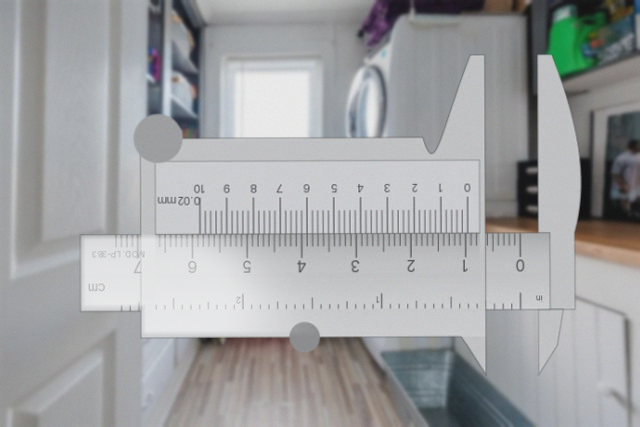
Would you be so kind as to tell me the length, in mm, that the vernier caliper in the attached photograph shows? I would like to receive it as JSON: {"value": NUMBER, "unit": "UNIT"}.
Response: {"value": 9.6, "unit": "mm"}
